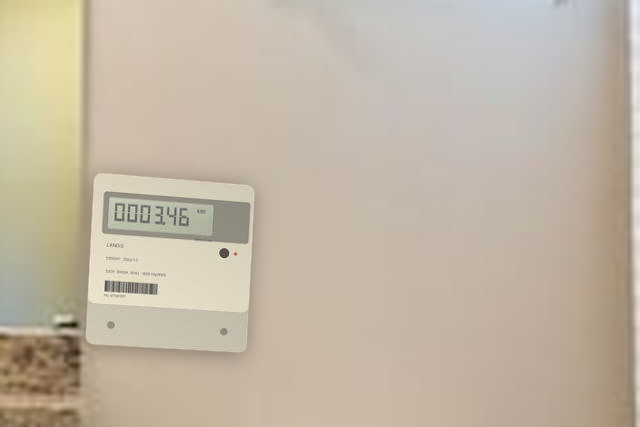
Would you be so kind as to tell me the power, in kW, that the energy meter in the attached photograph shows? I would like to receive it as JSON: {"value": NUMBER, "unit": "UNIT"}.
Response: {"value": 3.46, "unit": "kW"}
